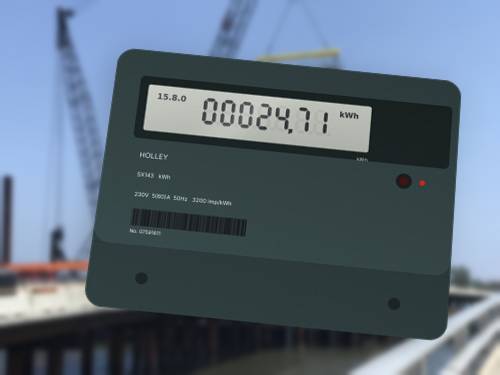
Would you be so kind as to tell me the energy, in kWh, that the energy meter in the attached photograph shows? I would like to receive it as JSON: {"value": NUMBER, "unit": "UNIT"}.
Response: {"value": 24.71, "unit": "kWh"}
